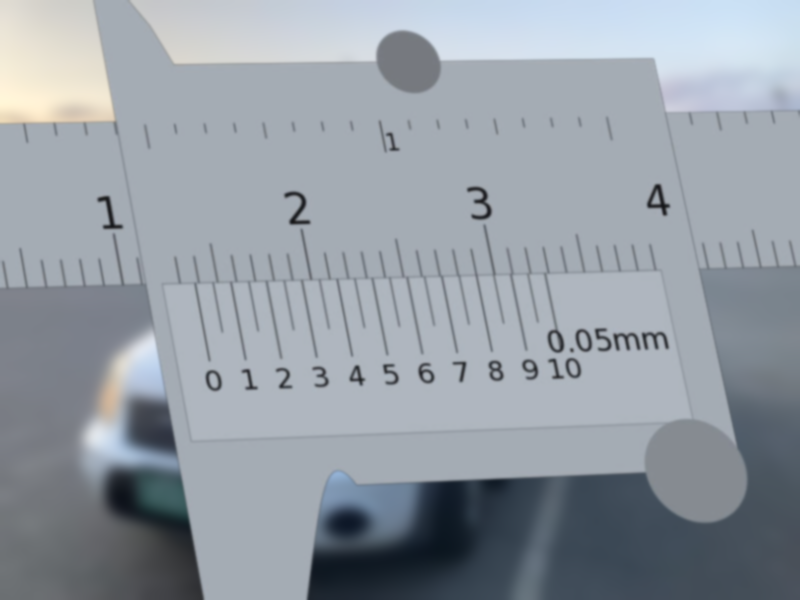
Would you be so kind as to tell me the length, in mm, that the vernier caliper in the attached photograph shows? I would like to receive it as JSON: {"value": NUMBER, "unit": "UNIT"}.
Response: {"value": 13.8, "unit": "mm"}
